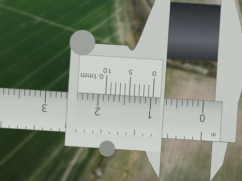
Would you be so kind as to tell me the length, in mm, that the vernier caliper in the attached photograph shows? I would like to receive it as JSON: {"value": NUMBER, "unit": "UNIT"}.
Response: {"value": 9.6, "unit": "mm"}
